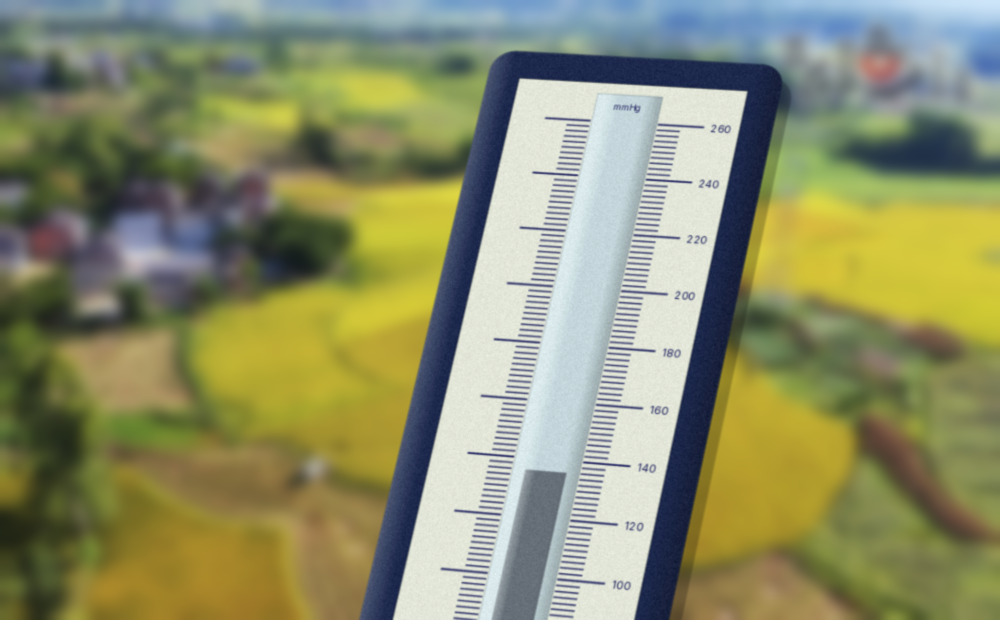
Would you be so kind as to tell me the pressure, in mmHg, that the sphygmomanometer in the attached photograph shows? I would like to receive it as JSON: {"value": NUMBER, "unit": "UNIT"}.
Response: {"value": 136, "unit": "mmHg"}
